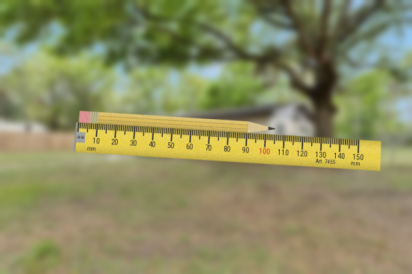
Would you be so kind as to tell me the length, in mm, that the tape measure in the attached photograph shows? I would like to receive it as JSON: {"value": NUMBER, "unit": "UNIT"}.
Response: {"value": 105, "unit": "mm"}
